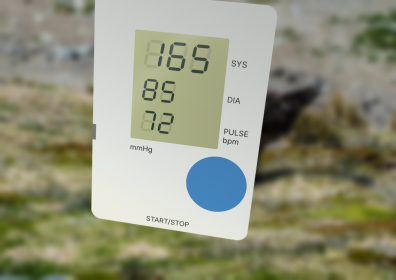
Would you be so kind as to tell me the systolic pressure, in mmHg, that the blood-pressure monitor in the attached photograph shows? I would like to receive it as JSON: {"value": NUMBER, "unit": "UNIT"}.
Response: {"value": 165, "unit": "mmHg"}
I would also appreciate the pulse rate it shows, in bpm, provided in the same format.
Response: {"value": 72, "unit": "bpm"}
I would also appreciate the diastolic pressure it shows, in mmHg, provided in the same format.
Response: {"value": 85, "unit": "mmHg"}
